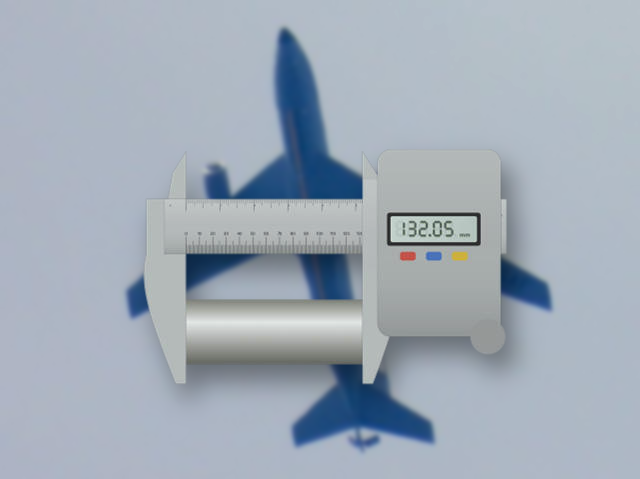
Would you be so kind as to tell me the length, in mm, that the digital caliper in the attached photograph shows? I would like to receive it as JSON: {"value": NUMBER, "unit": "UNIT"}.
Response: {"value": 132.05, "unit": "mm"}
